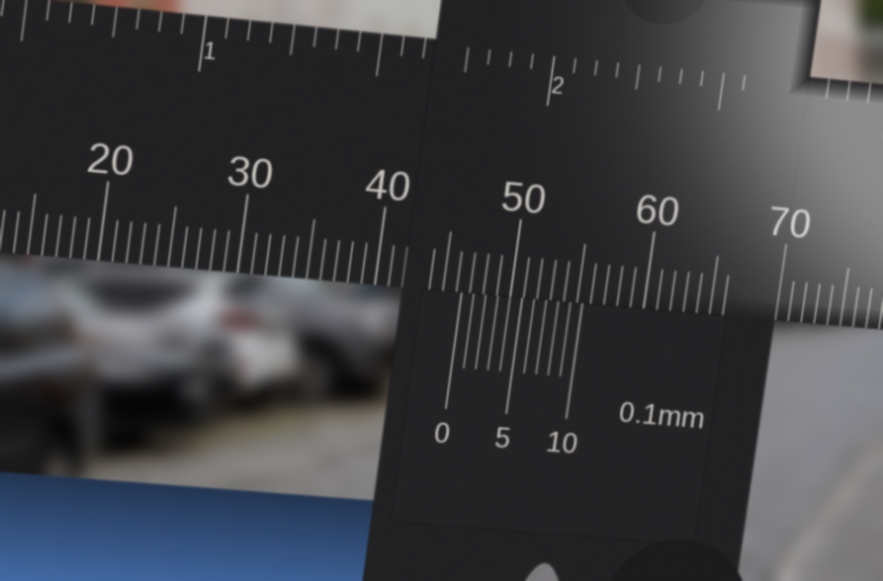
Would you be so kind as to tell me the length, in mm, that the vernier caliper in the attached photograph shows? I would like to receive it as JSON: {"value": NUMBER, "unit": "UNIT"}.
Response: {"value": 46.4, "unit": "mm"}
